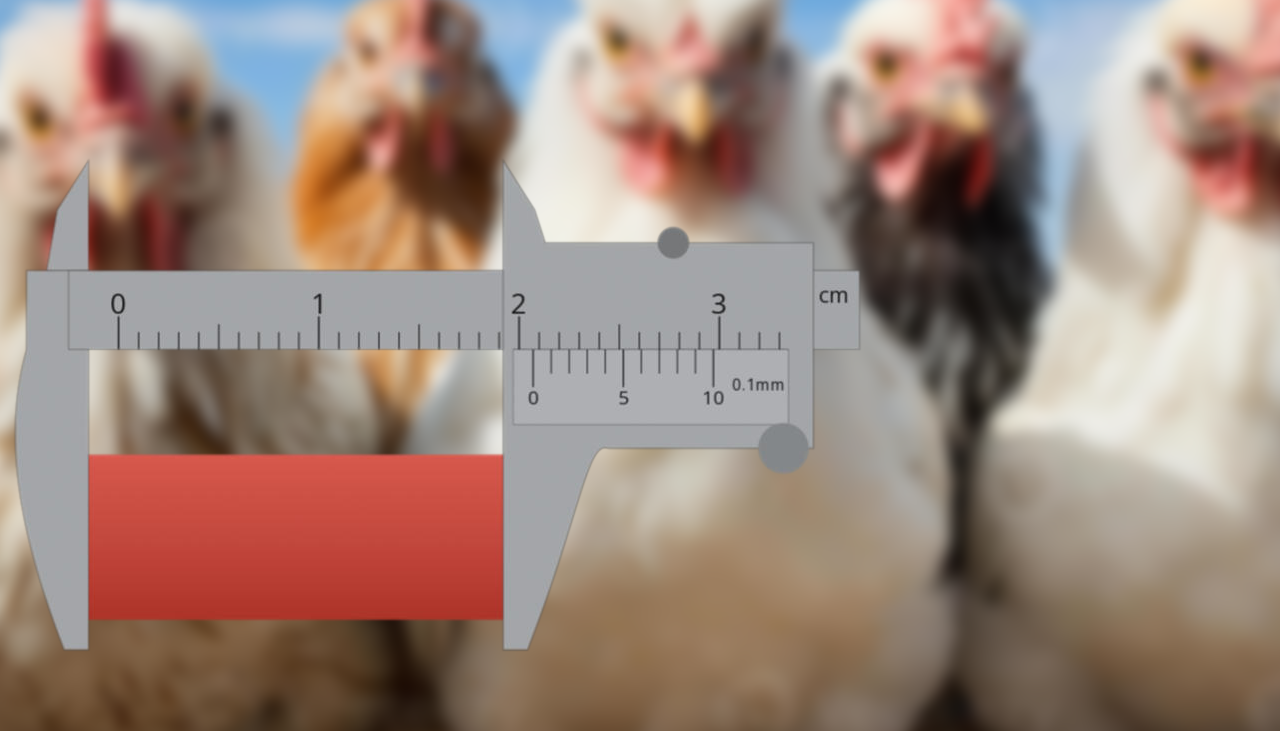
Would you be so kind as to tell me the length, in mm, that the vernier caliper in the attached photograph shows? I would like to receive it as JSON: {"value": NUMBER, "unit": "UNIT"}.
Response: {"value": 20.7, "unit": "mm"}
